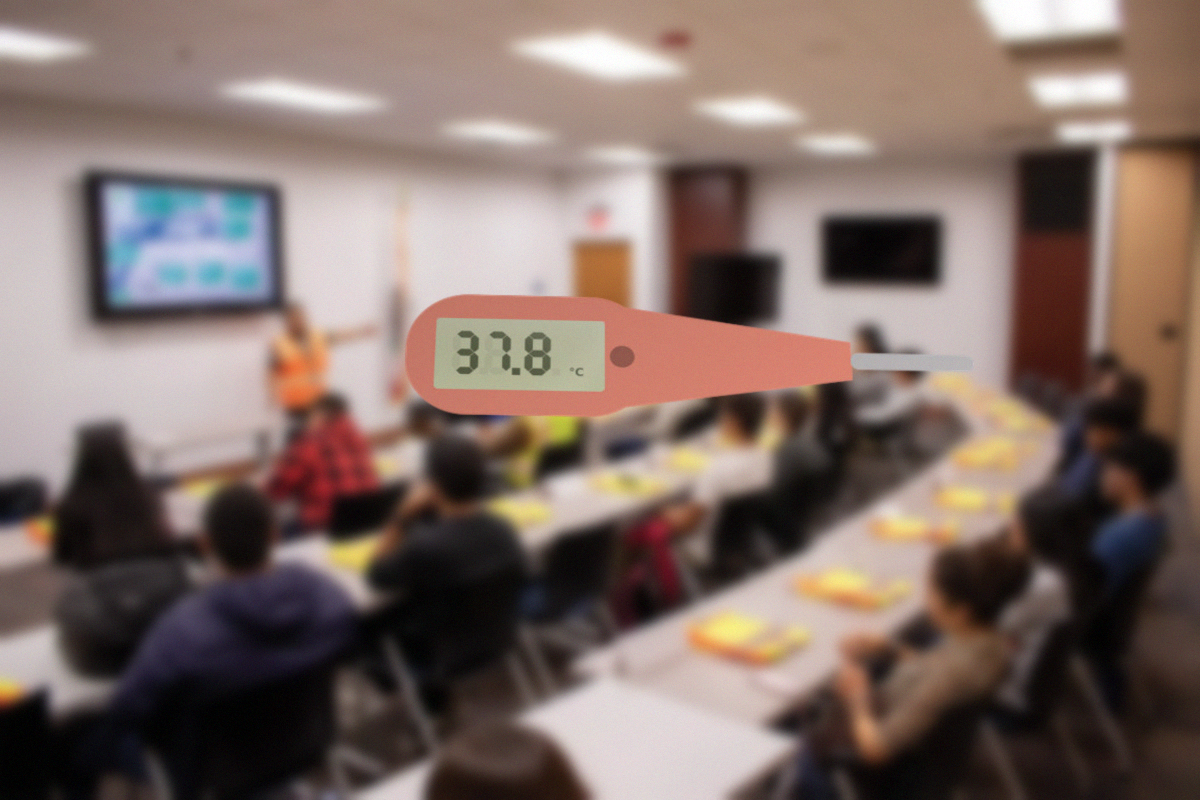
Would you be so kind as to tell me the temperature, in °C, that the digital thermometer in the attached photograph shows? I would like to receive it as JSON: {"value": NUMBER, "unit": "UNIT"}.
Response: {"value": 37.8, "unit": "°C"}
